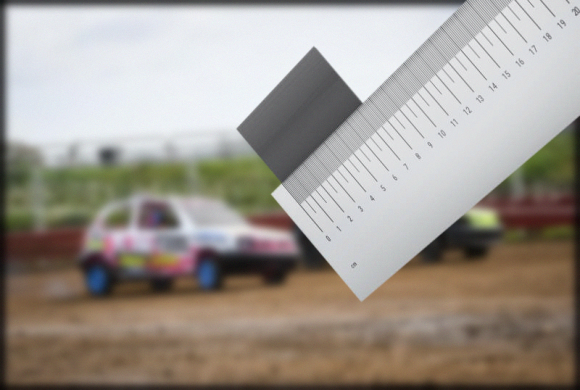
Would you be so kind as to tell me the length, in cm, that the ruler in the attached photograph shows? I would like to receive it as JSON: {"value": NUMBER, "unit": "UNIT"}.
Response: {"value": 7.5, "unit": "cm"}
